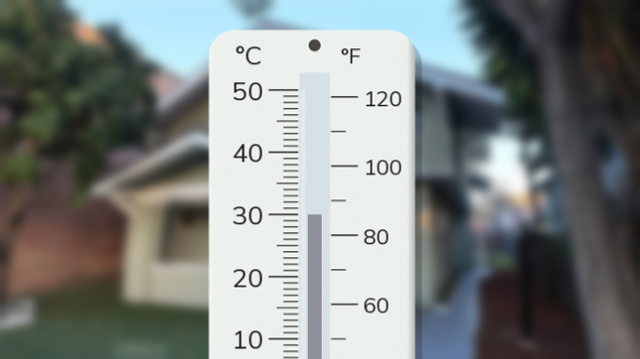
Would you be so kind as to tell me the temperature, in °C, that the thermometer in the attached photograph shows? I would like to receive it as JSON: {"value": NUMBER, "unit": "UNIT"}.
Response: {"value": 30, "unit": "°C"}
